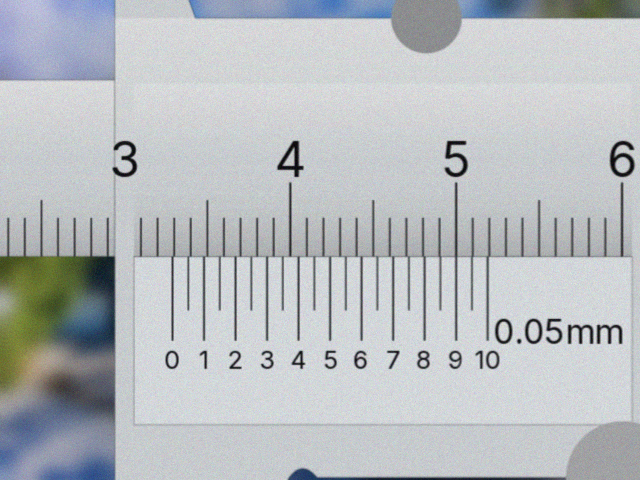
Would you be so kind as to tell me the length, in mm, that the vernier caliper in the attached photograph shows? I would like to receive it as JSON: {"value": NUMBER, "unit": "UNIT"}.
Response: {"value": 32.9, "unit": "mm"}
